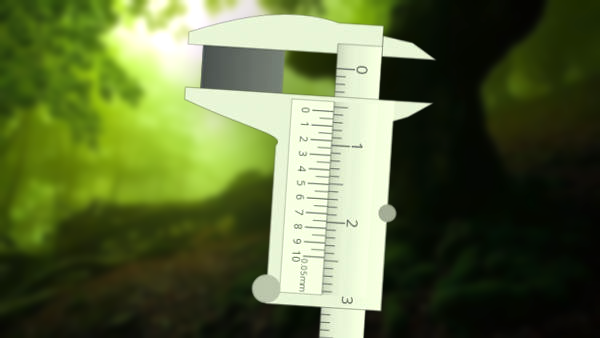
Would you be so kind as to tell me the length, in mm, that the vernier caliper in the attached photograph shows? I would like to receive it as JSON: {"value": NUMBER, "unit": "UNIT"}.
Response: {"value": 5.6, "unit": "mm"}
